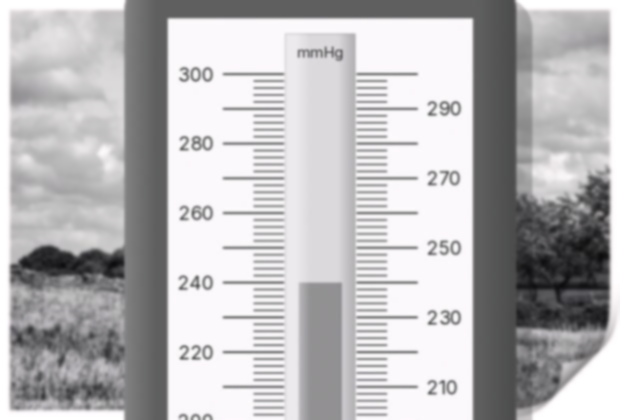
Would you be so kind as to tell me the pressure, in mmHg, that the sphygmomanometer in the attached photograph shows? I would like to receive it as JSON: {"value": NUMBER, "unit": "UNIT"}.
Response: {"value": 240, "unit": "mmHg"}
